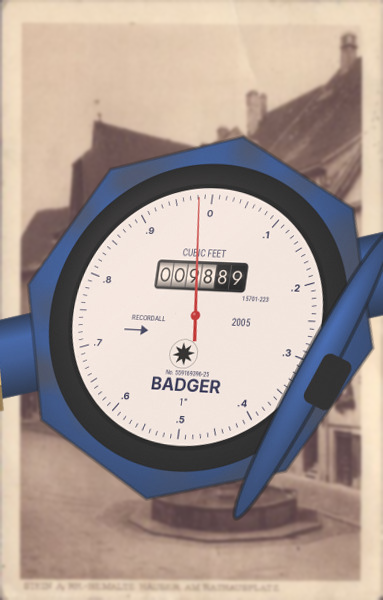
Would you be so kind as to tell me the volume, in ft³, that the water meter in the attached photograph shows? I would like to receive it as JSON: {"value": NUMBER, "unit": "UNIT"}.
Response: {"value": 9888.98, "unit": "ft³"}
